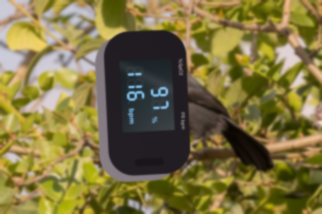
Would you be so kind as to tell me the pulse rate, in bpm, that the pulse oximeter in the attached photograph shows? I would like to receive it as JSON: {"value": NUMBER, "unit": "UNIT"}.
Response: {"value": 116, "unit": "bpm"}
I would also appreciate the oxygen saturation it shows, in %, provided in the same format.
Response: {"value": 97, "unit": "%"}
